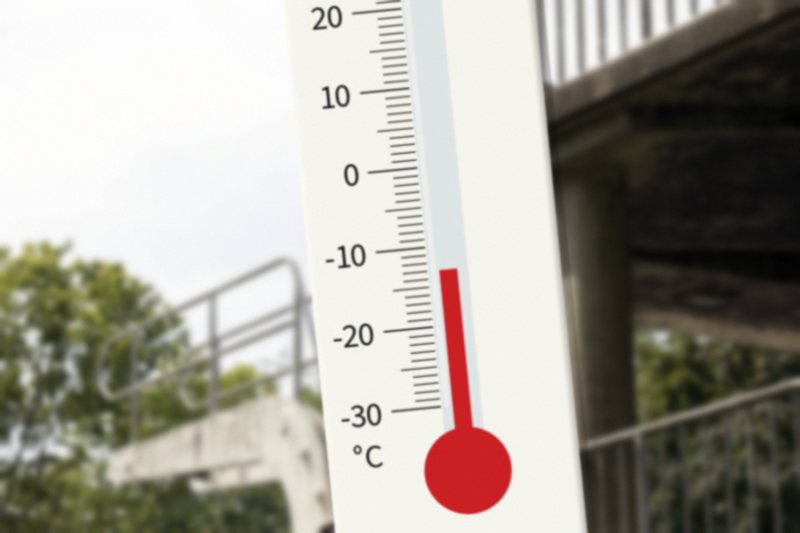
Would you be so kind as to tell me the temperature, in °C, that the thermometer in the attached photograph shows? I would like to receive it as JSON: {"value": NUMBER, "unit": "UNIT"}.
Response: {"value": -13, "unit": "°C"}
